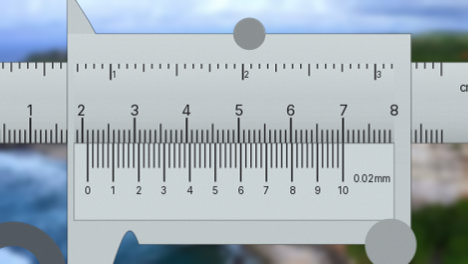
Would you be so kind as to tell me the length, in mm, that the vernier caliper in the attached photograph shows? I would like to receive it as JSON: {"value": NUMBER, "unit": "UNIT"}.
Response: {"value": 21.0, "unit": "mm"}
